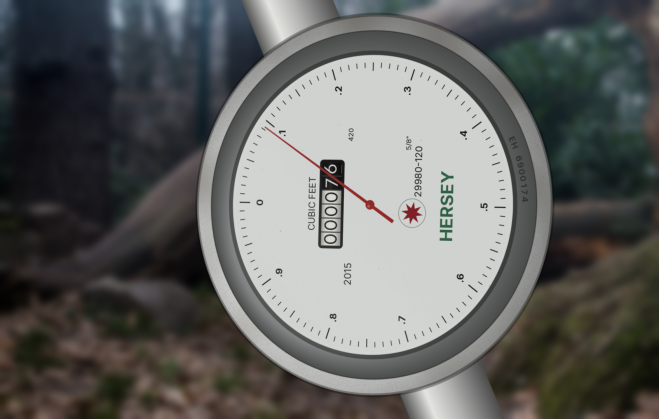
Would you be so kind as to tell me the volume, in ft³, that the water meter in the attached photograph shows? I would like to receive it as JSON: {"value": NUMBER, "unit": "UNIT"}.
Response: {"value": 76.09, "unit": "ft³"}
